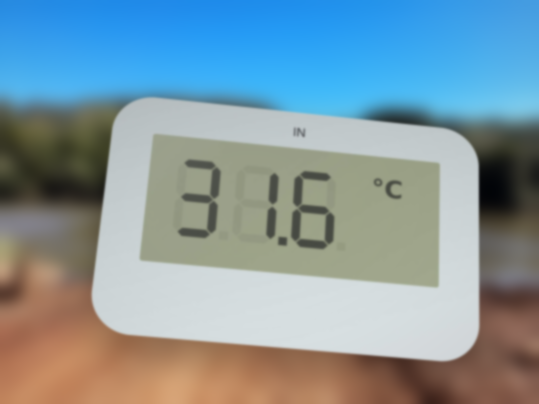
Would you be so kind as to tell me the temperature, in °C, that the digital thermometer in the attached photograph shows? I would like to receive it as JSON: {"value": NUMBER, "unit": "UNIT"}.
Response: {"value": 31.6, "unit": "°C"}
